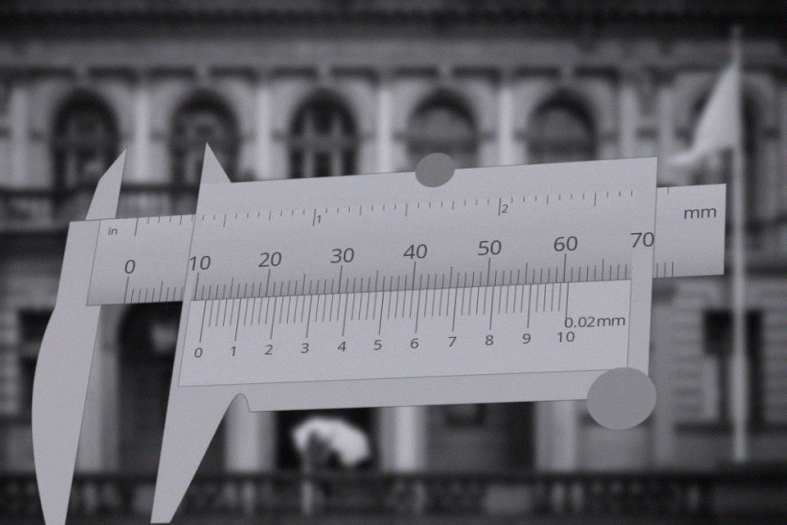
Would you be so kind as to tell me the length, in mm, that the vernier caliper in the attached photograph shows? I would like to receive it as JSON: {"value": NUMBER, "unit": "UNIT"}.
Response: {"value": 11.6, "unit": "mm"}
